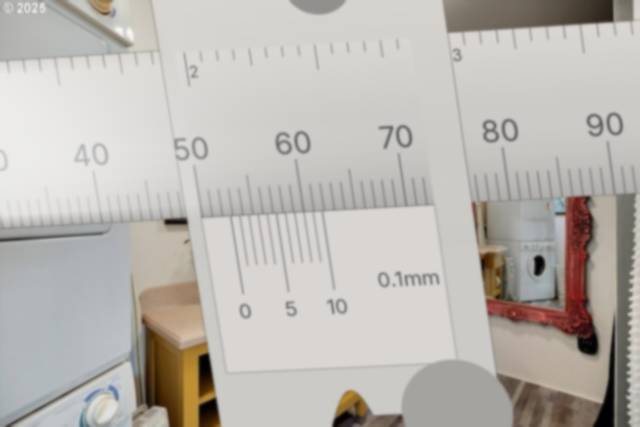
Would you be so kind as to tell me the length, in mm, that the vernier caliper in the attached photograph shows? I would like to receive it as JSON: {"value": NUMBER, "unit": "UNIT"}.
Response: {"value": 52.8, "unit": "mm"}
